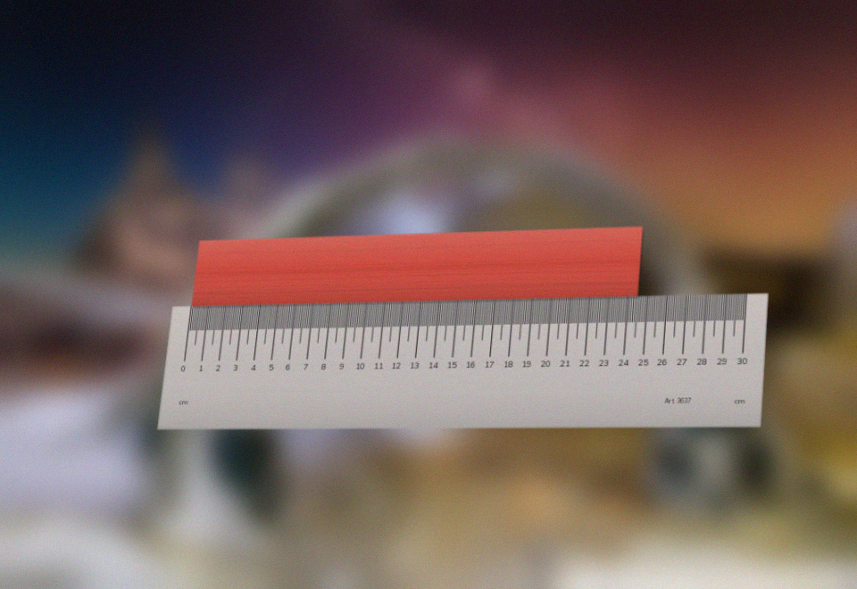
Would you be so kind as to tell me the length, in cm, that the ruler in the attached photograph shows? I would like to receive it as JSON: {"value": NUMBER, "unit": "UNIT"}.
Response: {"value": 24.5, "unit": "cm"}
